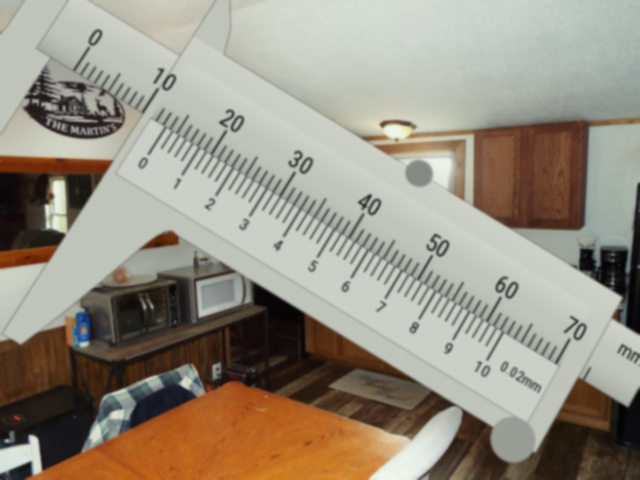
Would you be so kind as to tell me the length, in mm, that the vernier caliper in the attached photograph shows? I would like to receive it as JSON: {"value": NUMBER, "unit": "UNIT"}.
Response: {"value": 13.4, "unit": "mm"}
